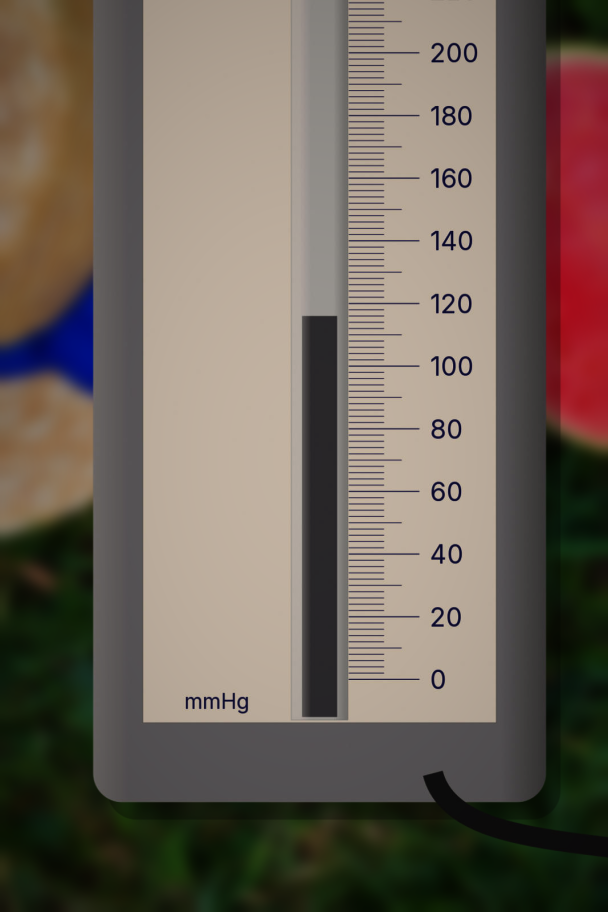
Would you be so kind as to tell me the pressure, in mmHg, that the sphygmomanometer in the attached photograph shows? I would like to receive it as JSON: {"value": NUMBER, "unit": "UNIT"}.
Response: {"value": 116, "unit": "mmHg"}
